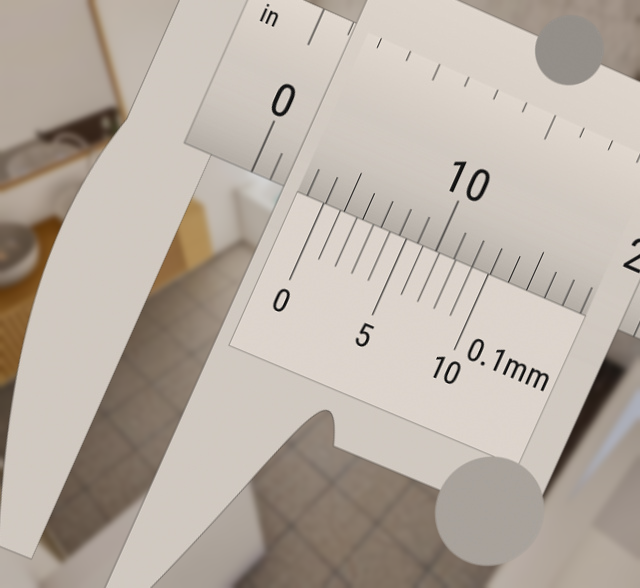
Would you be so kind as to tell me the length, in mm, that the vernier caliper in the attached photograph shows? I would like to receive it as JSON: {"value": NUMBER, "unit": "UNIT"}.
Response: {"value": 3.9, "unit": "mm"}
